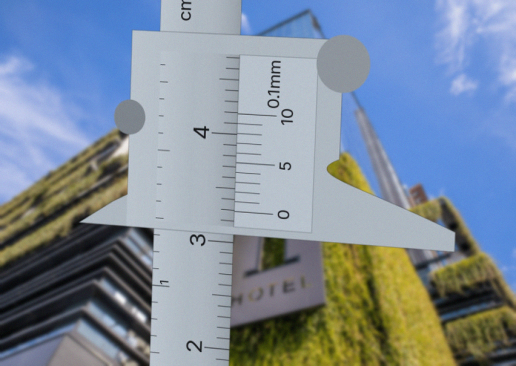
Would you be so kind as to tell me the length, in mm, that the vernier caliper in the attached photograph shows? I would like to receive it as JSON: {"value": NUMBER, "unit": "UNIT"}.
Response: {"value": 32.9, "unit": "mm"}
